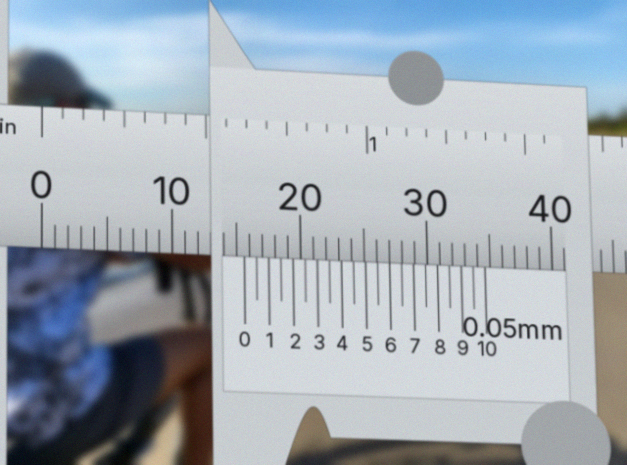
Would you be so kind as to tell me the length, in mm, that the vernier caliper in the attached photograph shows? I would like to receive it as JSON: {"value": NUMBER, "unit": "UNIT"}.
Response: {"value": 15.6, "unit": "mm"}
